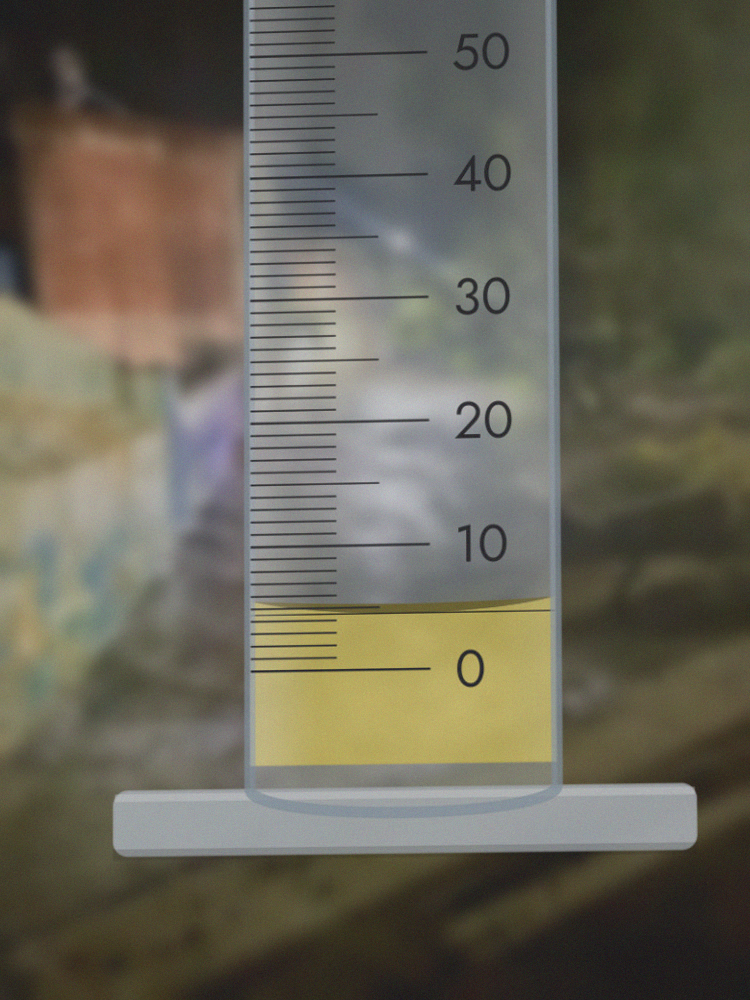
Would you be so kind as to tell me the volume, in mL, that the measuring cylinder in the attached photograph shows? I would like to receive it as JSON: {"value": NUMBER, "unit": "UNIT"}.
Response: {"value": 4.5, "unit": "mL"}
